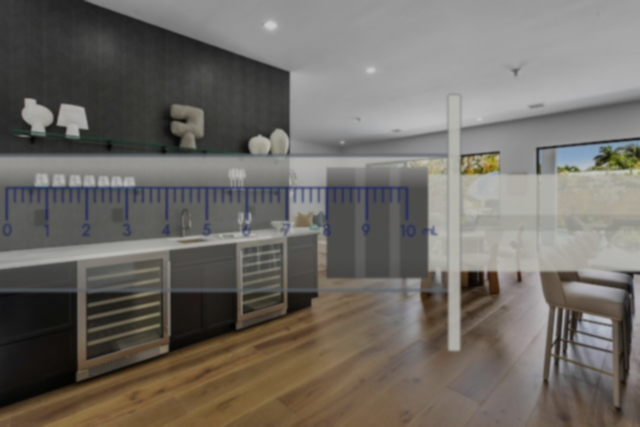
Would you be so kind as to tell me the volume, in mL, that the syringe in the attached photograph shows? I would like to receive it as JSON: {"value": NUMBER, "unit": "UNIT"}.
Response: {"value": 8, "unit": "mL"}
